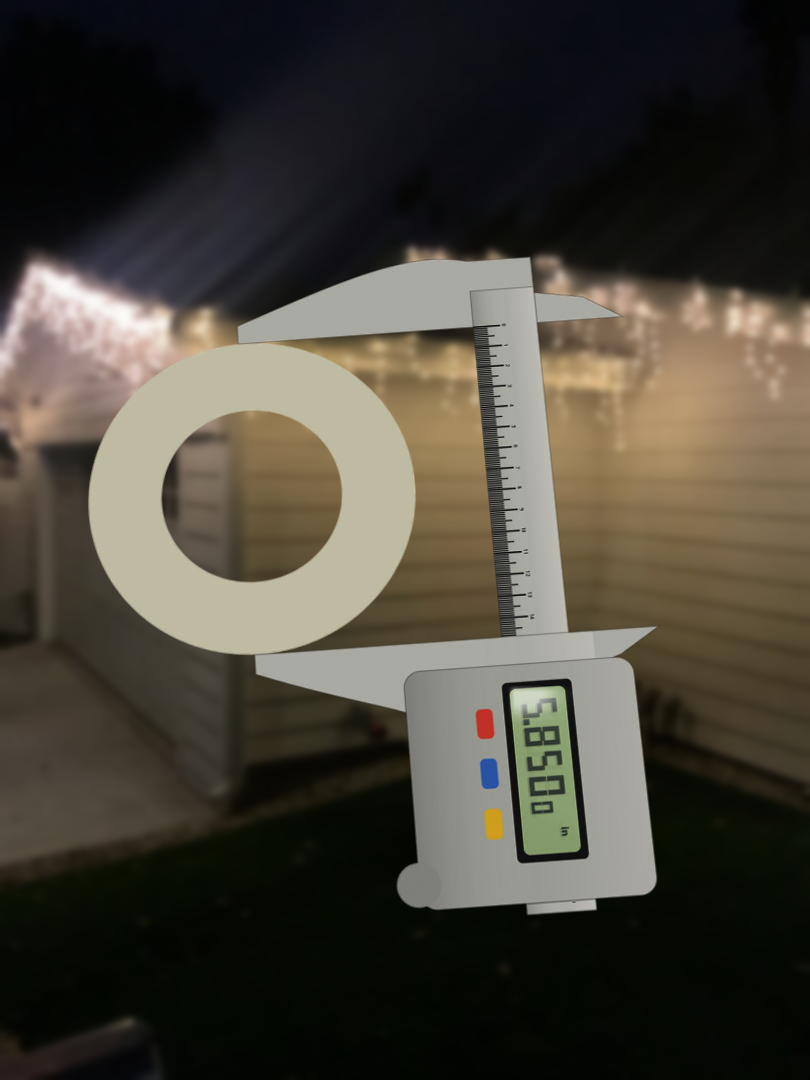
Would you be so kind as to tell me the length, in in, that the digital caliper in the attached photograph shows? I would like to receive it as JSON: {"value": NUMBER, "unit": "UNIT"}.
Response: {"value": 5.8500, "unit": "in"}
